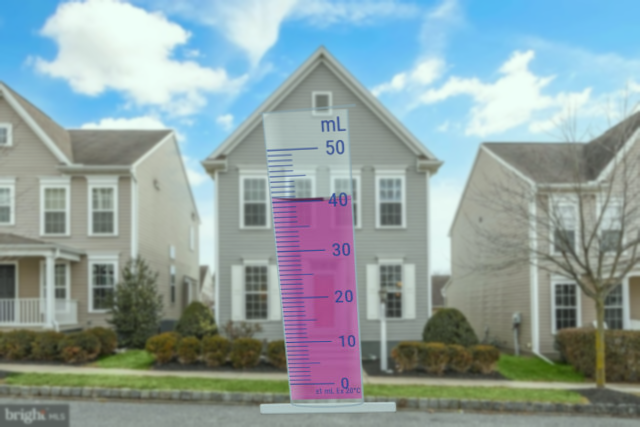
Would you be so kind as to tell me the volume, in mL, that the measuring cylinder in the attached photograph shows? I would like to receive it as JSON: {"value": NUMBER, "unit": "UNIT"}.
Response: {"value": 40, "unit": "mL"}
